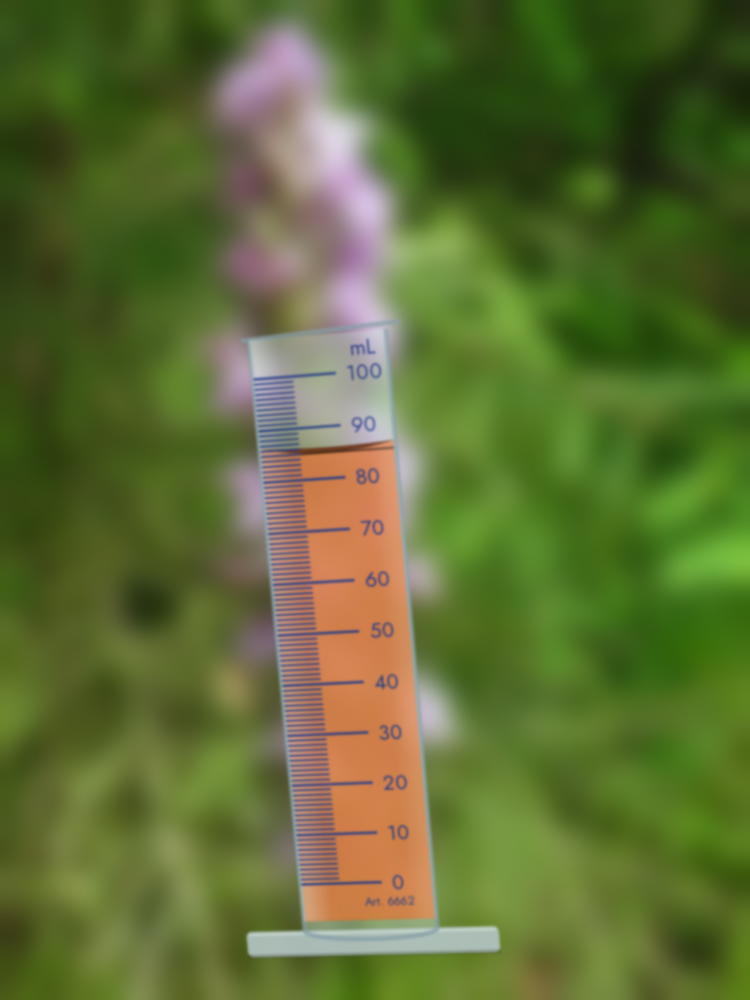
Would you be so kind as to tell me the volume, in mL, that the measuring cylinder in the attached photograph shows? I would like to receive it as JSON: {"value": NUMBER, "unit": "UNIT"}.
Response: {"value": 85, "unit": "mL"}
